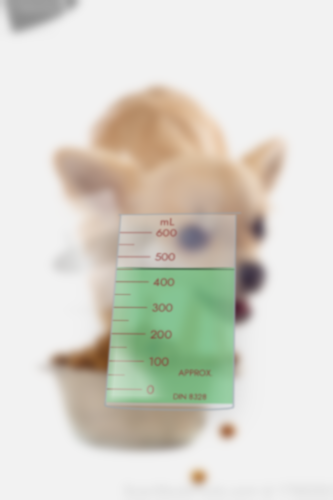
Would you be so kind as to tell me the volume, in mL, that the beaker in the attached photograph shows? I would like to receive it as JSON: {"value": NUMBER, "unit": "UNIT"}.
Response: {"value": 450, "unit": "mL"}
